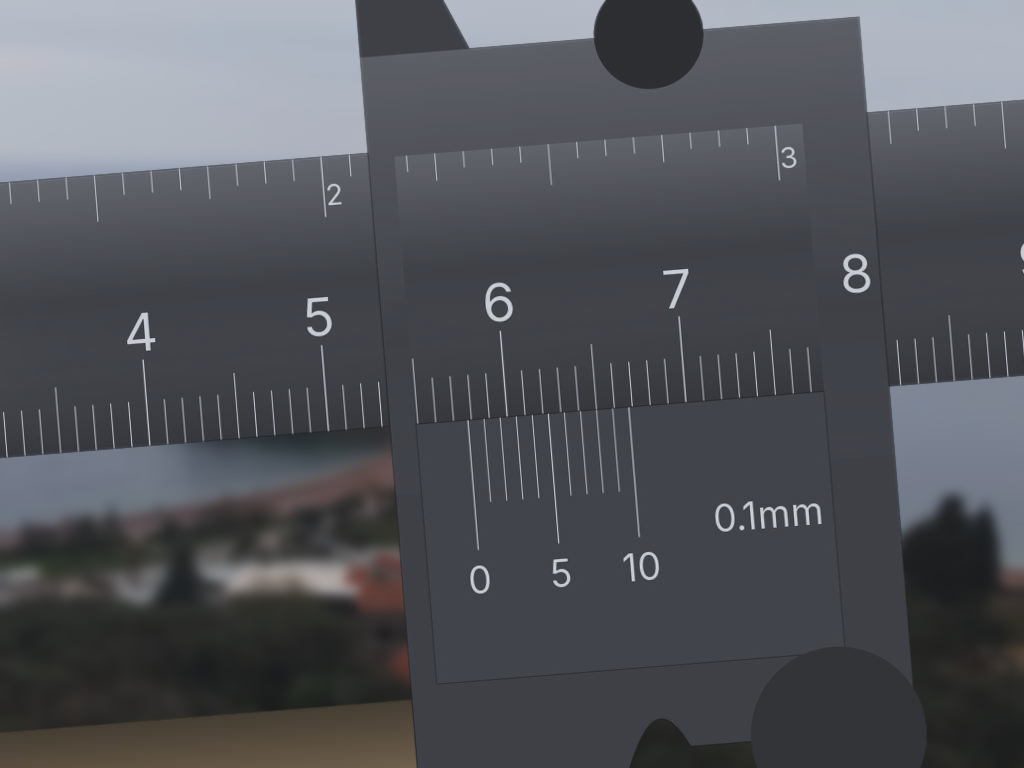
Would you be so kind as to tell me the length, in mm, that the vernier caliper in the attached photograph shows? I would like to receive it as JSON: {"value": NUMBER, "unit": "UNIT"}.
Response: {"value": 57.8, "unit": "mm"}
